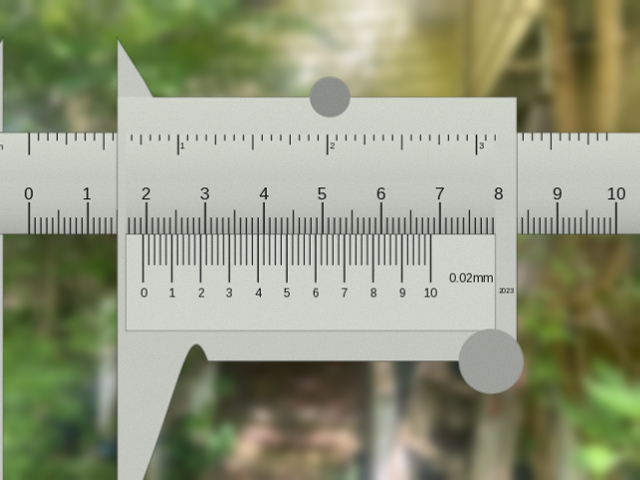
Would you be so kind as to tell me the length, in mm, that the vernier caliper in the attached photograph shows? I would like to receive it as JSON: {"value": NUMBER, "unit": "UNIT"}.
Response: {"value": 19.4, "unit": "mm"}
